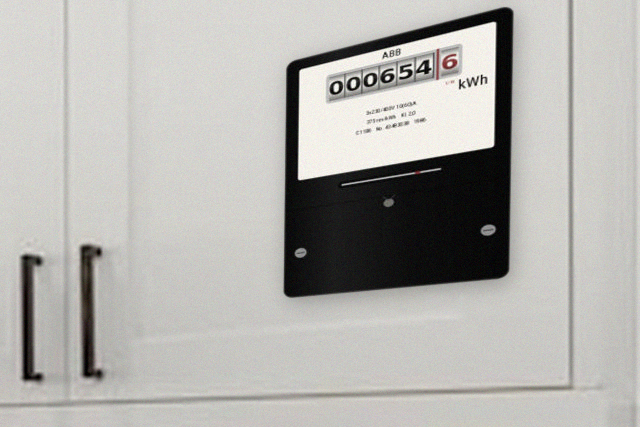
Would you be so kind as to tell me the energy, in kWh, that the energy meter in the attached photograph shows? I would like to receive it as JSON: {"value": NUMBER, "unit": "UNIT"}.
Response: {"value": 654.6, "unit": "kWh"}
